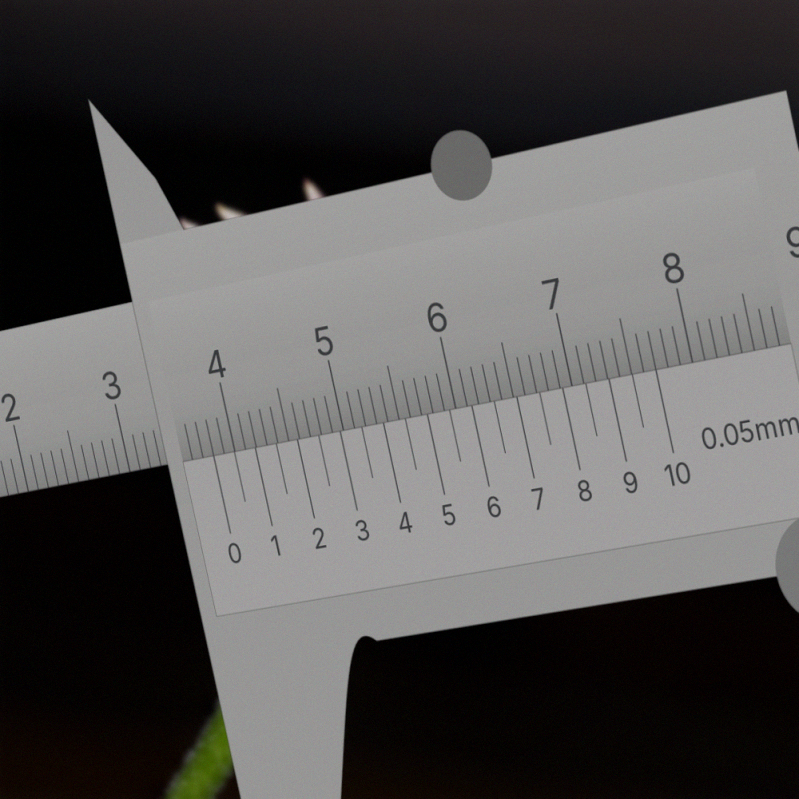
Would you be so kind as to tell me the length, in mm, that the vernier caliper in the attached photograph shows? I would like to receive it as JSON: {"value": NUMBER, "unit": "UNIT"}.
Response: {"value": 38.0, "unit": "mm"}
